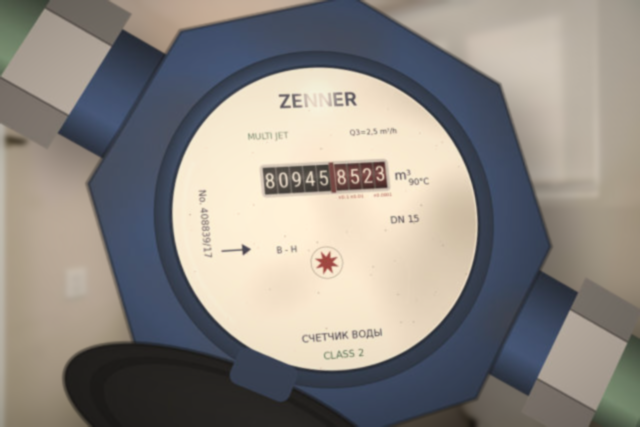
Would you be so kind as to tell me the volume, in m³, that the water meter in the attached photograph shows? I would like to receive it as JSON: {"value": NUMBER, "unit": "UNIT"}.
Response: {"value": 80945.8523, "unit": "m³"}
